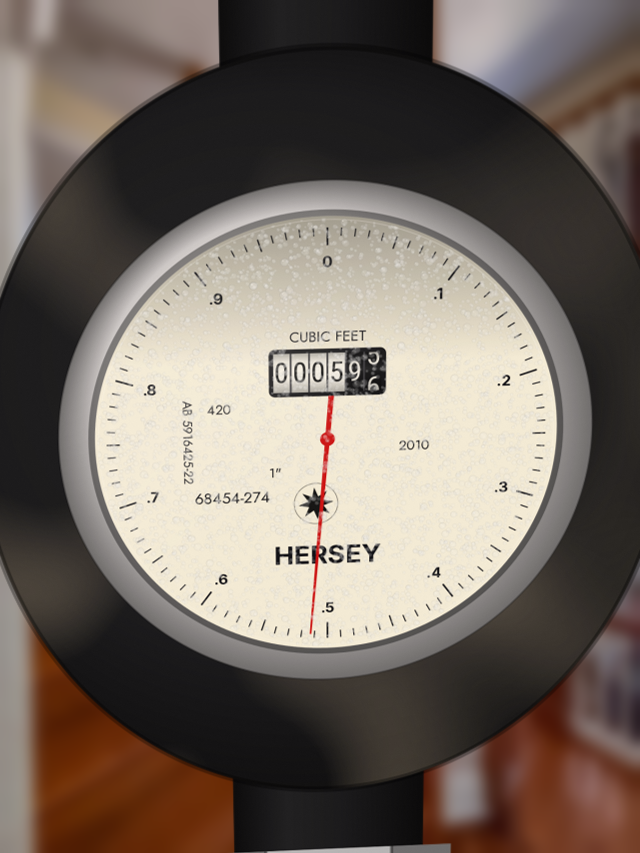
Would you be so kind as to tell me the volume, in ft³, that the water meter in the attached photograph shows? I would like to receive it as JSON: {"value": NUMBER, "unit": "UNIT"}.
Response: {"value": 595.51, "unit": "ft³"}
